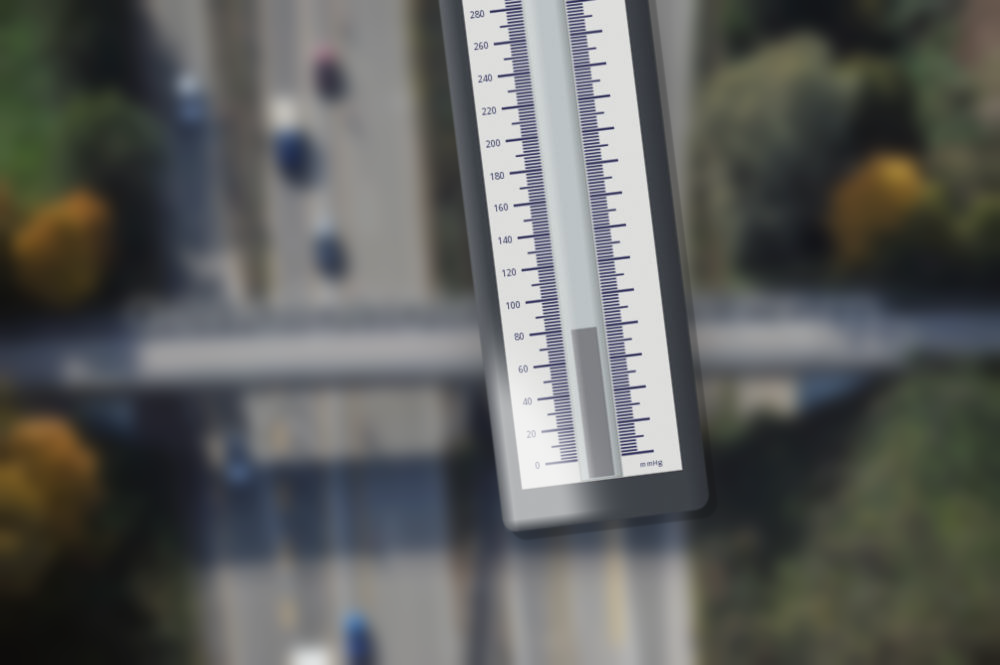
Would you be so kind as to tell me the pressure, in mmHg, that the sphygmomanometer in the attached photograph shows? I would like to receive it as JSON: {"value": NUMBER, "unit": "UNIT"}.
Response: {"value": 80, "unit": "mmHg"}
